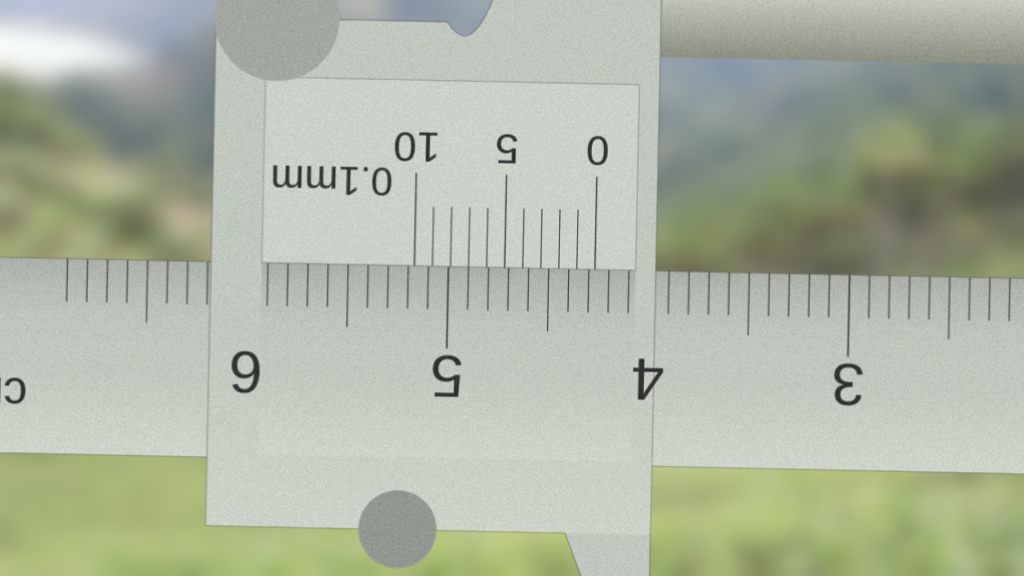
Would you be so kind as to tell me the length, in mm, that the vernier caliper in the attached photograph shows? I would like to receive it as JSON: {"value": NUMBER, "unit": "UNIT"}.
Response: {"value": 42.7, "unit": "mm"}
